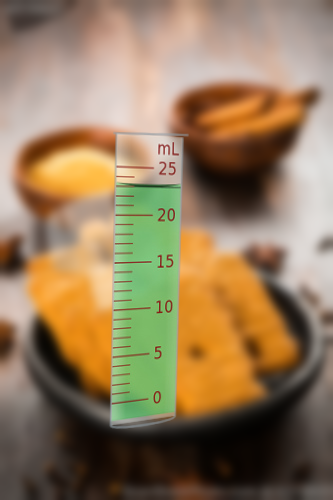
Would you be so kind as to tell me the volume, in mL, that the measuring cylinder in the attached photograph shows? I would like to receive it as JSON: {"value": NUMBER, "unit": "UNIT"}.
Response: {"value": 23, "unit": "mL"}
